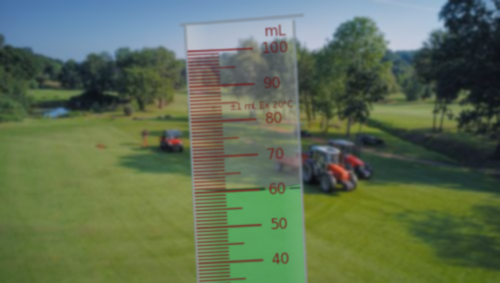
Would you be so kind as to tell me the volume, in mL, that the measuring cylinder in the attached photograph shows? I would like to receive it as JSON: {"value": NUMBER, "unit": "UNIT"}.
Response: {"value": 60, "unit": "mL"}
